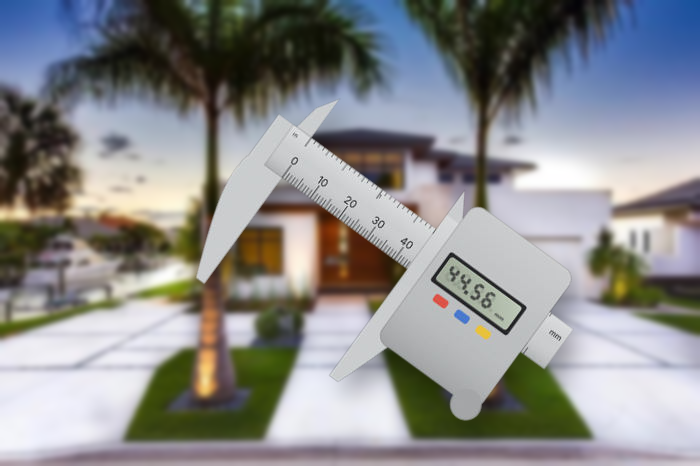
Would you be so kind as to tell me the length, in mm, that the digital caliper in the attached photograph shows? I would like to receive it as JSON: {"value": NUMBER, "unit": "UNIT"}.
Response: {"value": 44.56, "unit": "mm"}
